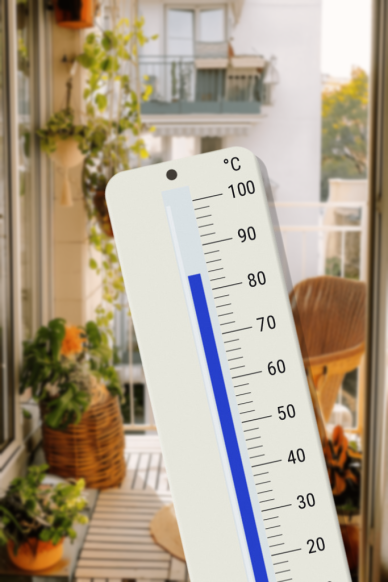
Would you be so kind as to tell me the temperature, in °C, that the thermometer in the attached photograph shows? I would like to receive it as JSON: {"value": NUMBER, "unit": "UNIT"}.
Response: {"value": 84, "unit": "°C"}
